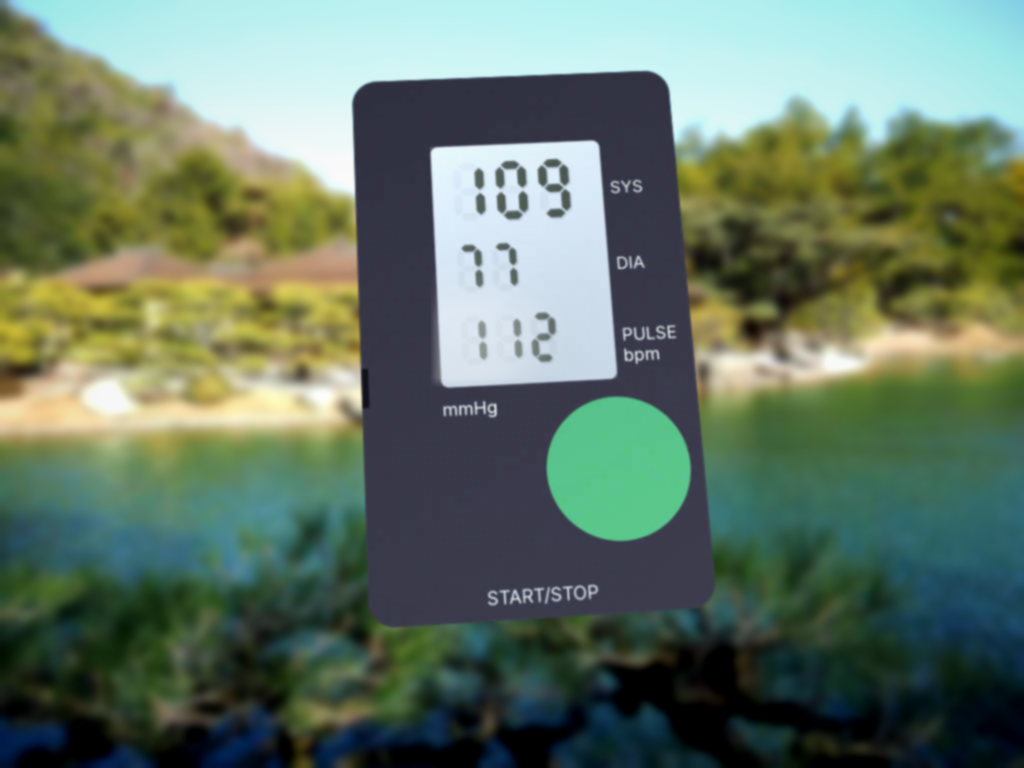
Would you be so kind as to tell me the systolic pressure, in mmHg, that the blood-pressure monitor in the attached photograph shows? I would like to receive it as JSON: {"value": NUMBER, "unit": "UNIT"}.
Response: {"value": 109, "unit": "mmHg"}
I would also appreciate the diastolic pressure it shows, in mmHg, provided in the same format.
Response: {"value": 77, "unit": "mmHg"}
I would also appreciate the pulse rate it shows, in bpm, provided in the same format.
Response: {"value": 112, "unit": "bpm"}
